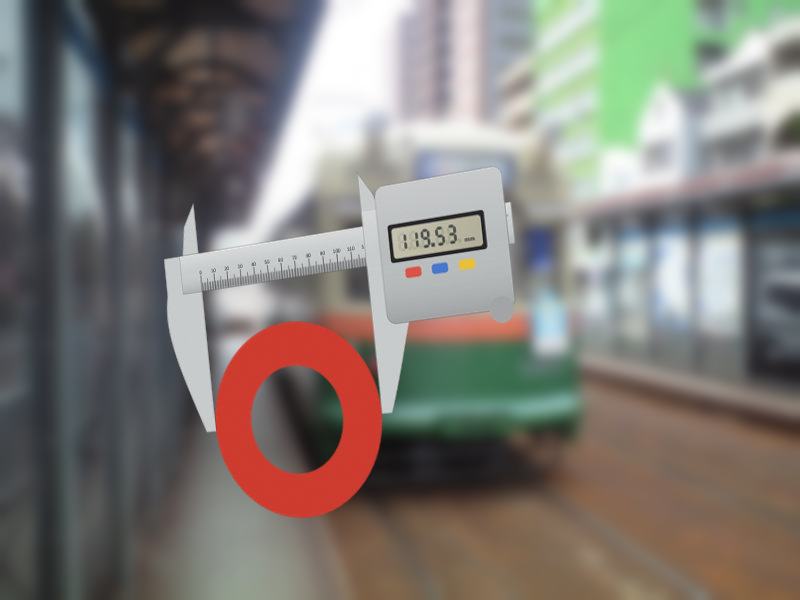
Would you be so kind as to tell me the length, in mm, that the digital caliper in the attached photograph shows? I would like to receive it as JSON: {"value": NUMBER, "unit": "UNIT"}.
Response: {"value": 119.53, "unit": "mm"}
